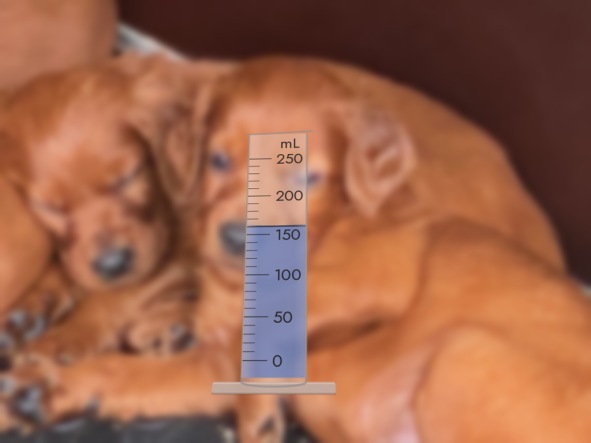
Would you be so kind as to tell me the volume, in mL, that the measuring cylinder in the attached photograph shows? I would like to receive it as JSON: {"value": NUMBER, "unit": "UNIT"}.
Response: {"value": 160, "unit": "mL"}
